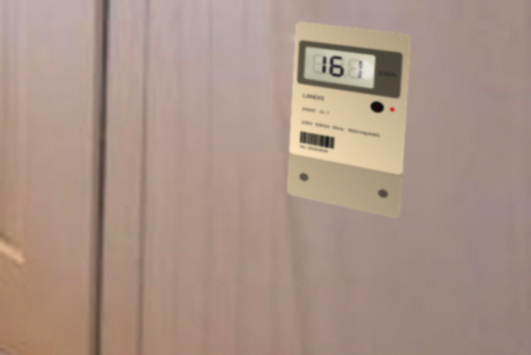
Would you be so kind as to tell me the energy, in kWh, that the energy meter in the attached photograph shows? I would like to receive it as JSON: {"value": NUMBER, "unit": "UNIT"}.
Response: {"value": 161, "unit": "kWh"}
